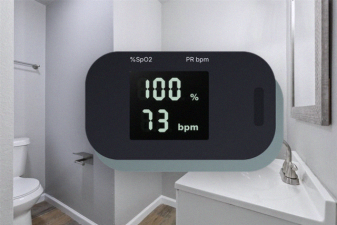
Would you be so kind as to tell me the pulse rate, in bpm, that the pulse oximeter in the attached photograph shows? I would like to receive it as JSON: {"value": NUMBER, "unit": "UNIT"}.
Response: {"value": 73, "unit": "bpm"}
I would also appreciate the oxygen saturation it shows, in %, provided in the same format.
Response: {"value": 100, "unit": "%"}
